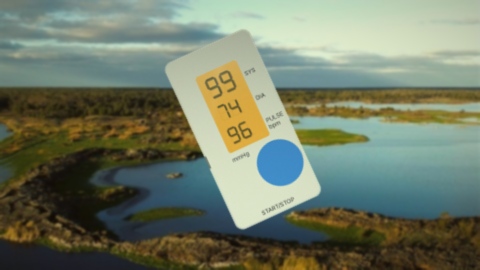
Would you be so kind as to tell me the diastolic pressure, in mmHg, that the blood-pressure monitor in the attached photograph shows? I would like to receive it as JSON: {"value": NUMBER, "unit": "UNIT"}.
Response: {"value": 74, "unit": "mmHg"}
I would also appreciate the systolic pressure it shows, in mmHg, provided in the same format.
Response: {"value": 99, "unit": "mmHg"}
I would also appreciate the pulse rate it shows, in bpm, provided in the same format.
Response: {"value": 96, "unit": "bpm"}
